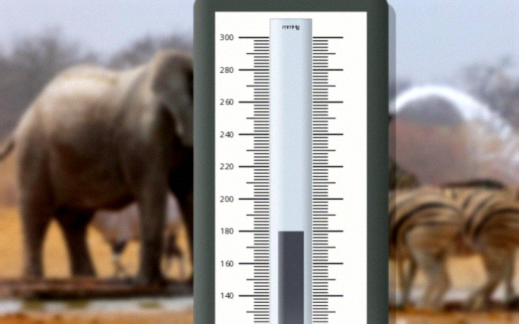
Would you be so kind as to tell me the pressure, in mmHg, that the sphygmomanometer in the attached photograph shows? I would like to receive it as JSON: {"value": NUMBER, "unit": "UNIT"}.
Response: {"value": 180, "unit": "mmHg"}
